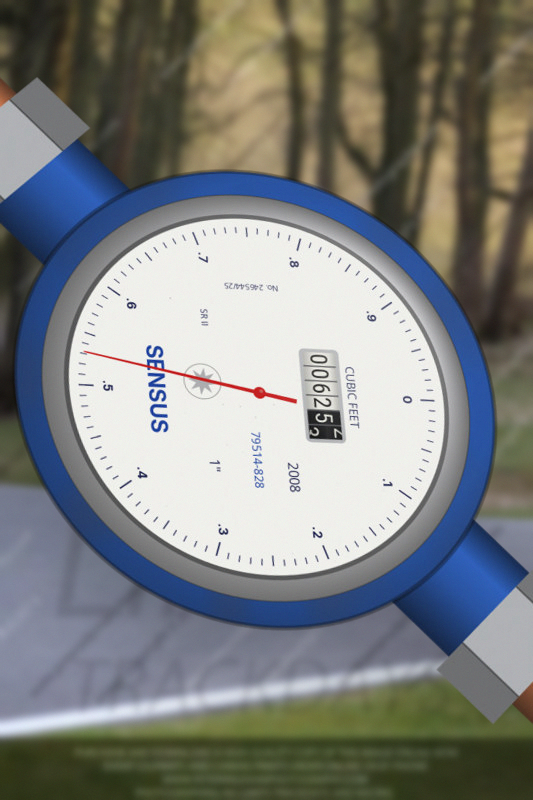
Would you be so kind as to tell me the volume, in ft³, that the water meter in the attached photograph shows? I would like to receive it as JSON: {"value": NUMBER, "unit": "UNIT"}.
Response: {"value": 6252.53, "unit": "ft³"}
